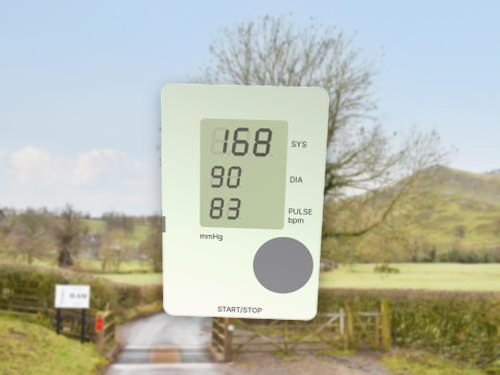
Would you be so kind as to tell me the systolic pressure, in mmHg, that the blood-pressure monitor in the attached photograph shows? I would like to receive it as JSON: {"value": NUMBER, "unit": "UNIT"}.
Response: {"value": 168, "unit": "mmHg"}
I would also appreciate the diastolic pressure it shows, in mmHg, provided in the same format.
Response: {"value": 90, "unit": "mmHg"}
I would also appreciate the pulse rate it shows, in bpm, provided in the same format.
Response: {"value": 83, "unit": "bpm"}
